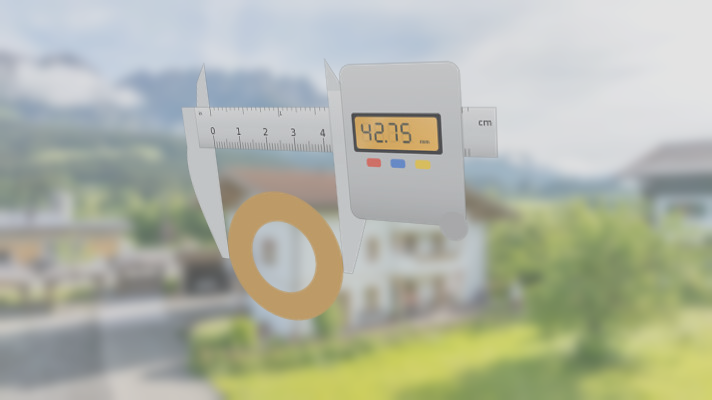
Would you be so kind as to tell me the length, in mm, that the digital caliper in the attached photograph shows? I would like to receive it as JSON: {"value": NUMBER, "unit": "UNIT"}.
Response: {"value": 42.75, "unit": "mm"}
